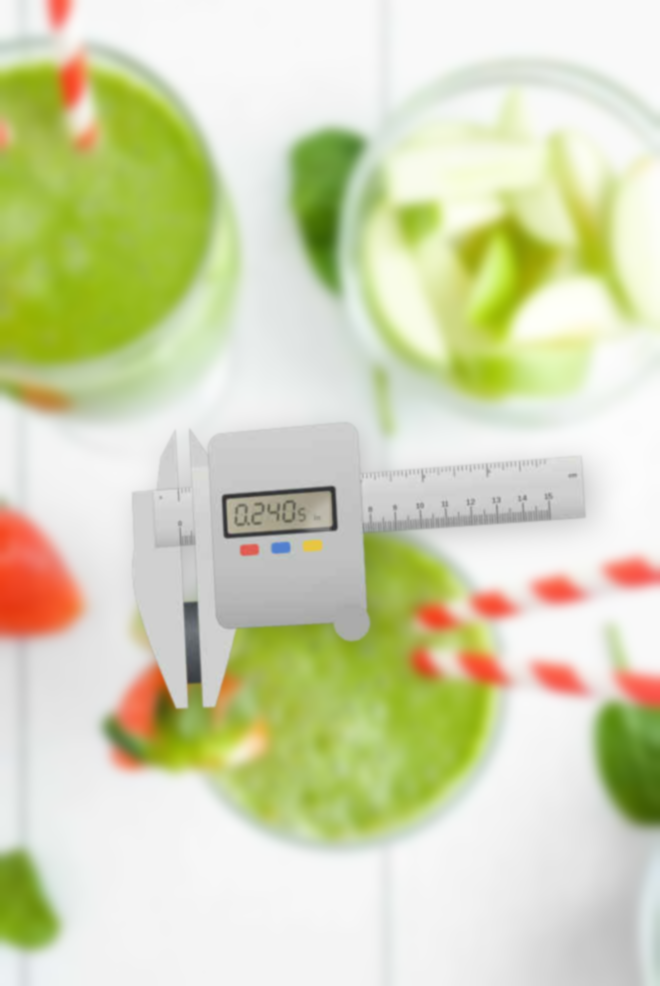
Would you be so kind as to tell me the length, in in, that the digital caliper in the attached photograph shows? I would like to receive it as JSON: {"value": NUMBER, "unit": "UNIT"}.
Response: {"value": 0.2405, "unit": "in"}
